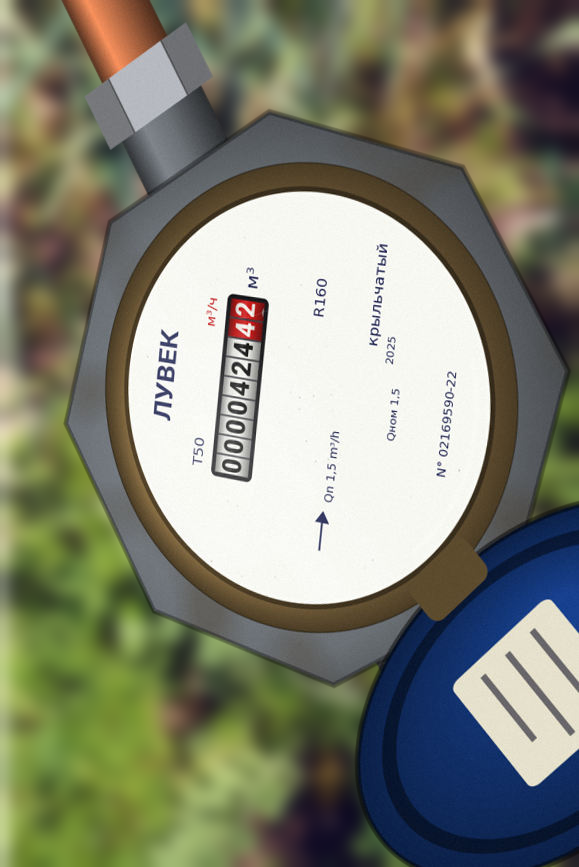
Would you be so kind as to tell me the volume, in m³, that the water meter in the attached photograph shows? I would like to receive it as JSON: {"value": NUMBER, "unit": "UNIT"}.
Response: {"value": 424.42, "unit": "m³"}
